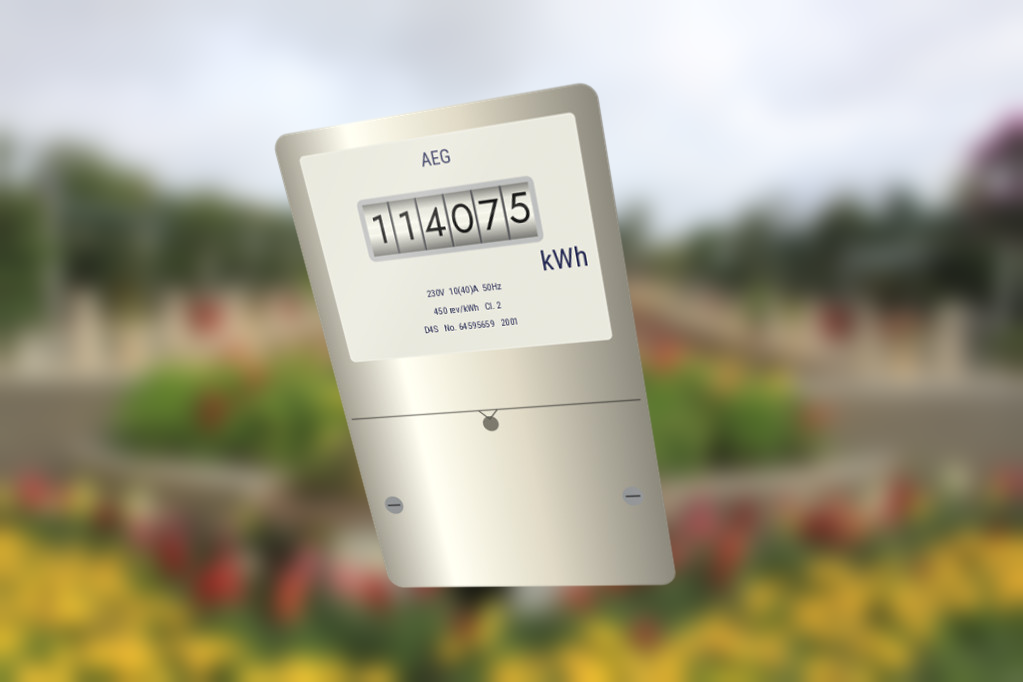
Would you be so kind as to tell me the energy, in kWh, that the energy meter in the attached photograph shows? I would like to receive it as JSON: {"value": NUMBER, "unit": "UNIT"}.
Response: {"value": 114075, "unit": "kWh"}
